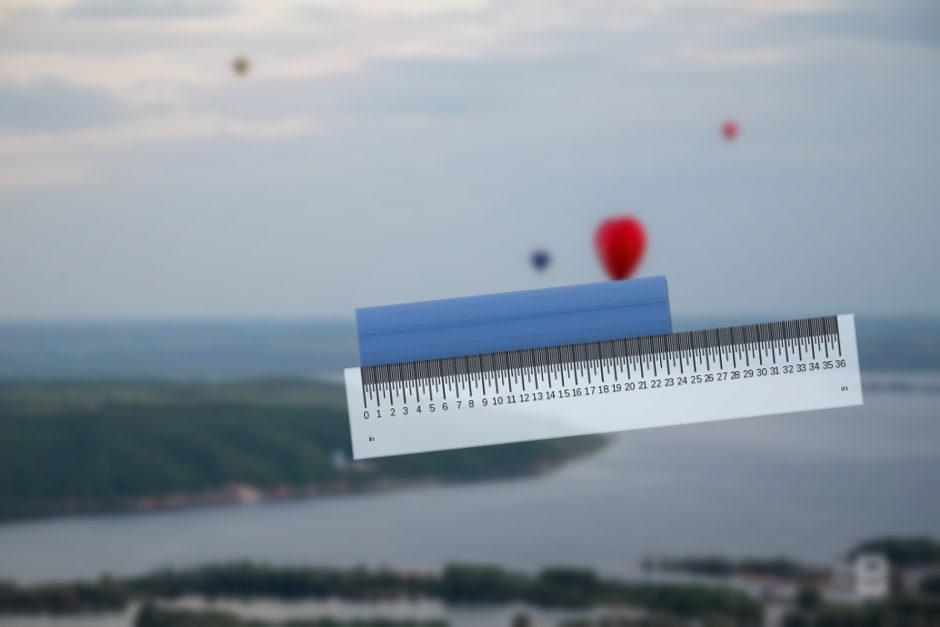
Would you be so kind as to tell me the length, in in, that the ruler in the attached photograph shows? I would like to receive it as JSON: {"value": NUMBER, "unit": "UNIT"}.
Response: {"value": 23.5, "unit": "in"}
